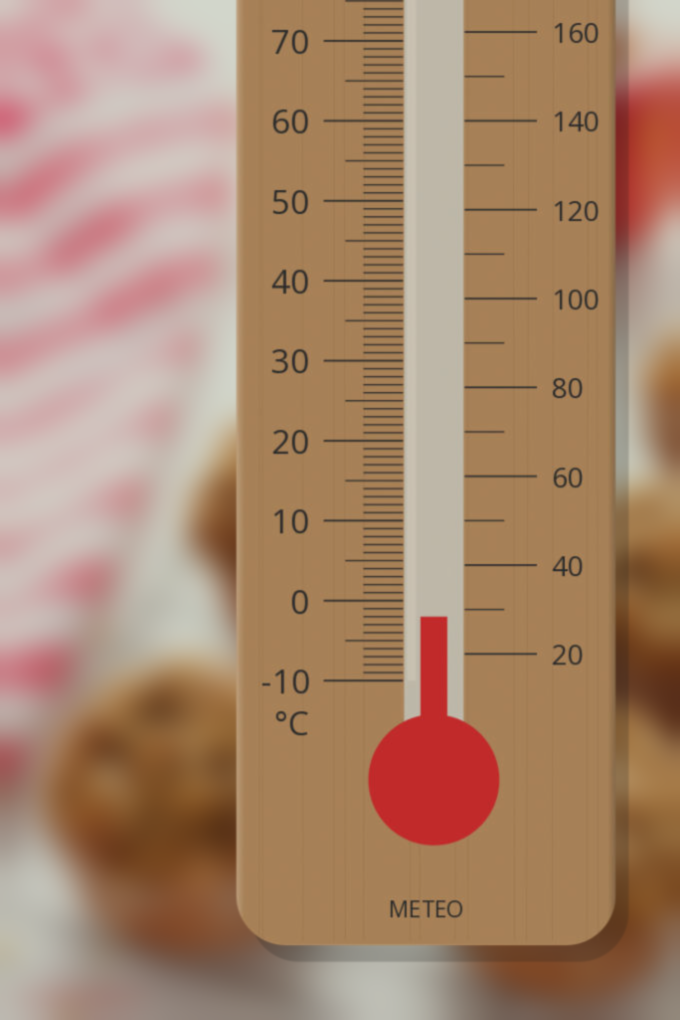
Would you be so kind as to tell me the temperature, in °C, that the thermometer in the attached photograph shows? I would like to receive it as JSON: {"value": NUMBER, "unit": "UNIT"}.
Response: {"value": -2, "unit": "°C"}
